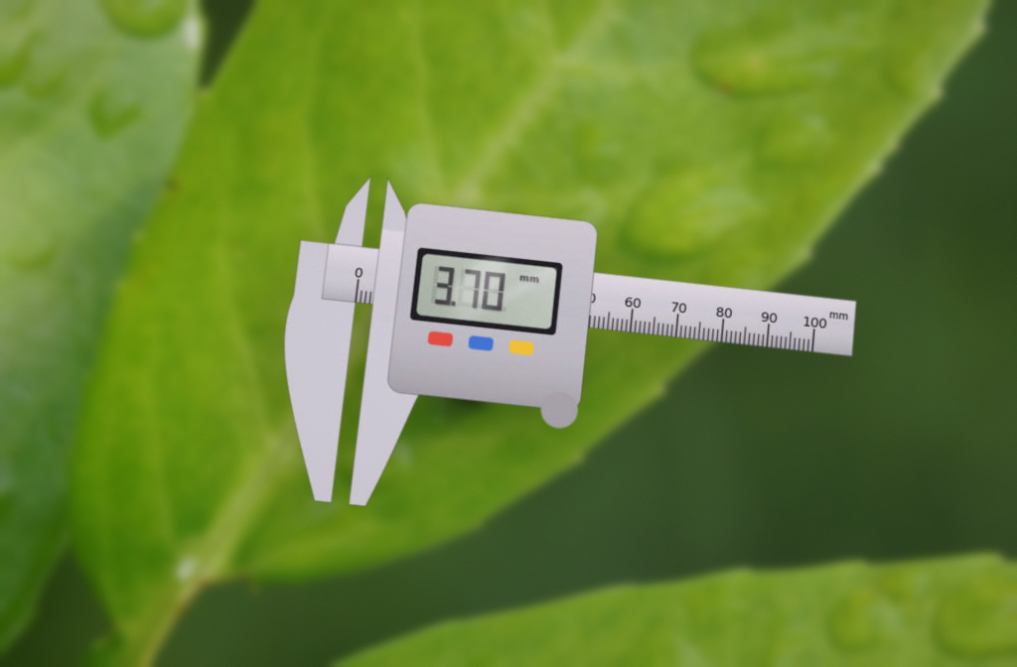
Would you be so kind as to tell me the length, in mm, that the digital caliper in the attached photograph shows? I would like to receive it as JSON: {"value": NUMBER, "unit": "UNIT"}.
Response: {"value": 3.70, "unit": "mm"}
